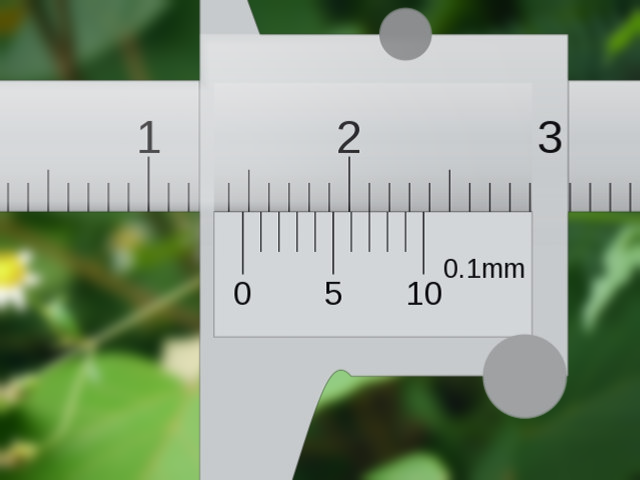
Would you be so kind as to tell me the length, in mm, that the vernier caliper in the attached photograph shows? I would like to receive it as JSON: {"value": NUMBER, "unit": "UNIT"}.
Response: {"value": 14.7, "unit": "mm"}
